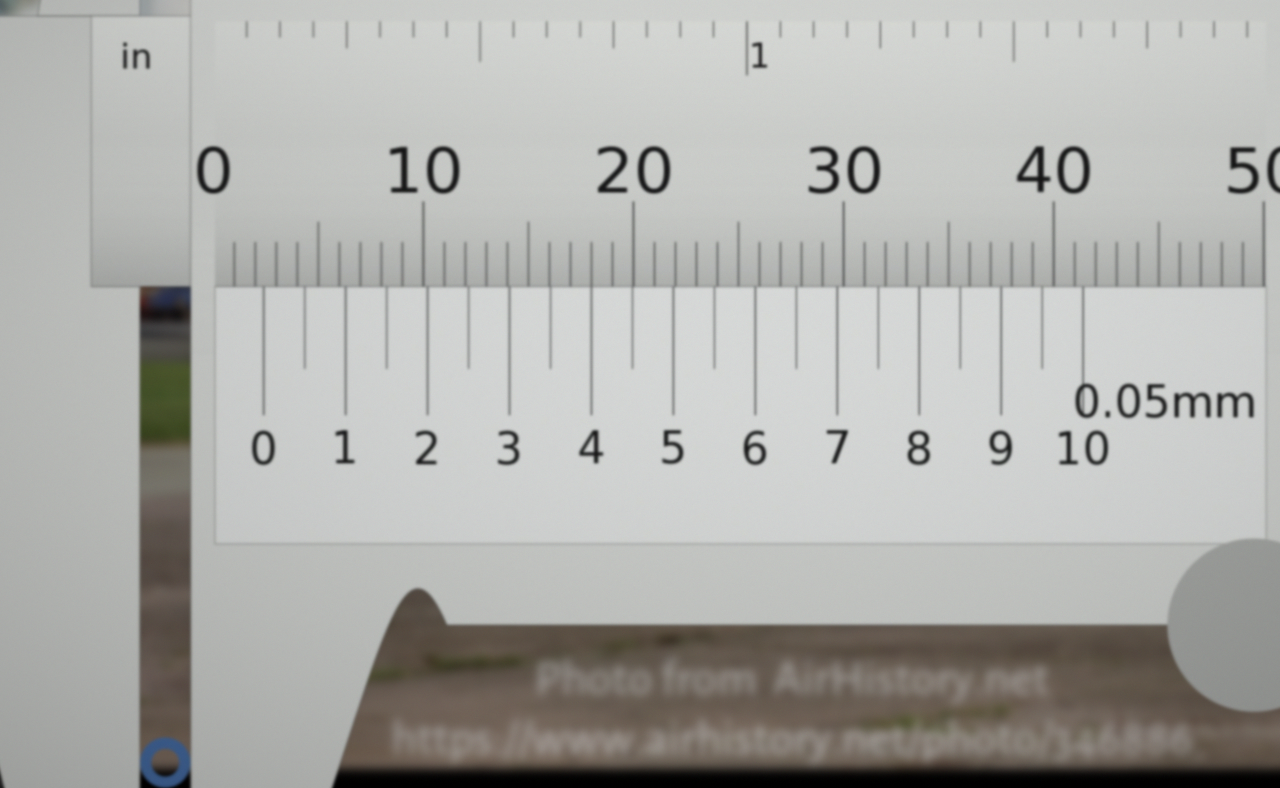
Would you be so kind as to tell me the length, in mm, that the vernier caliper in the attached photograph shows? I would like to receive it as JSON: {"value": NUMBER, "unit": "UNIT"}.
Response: {"value": 2.4, "unit": "mm"}
